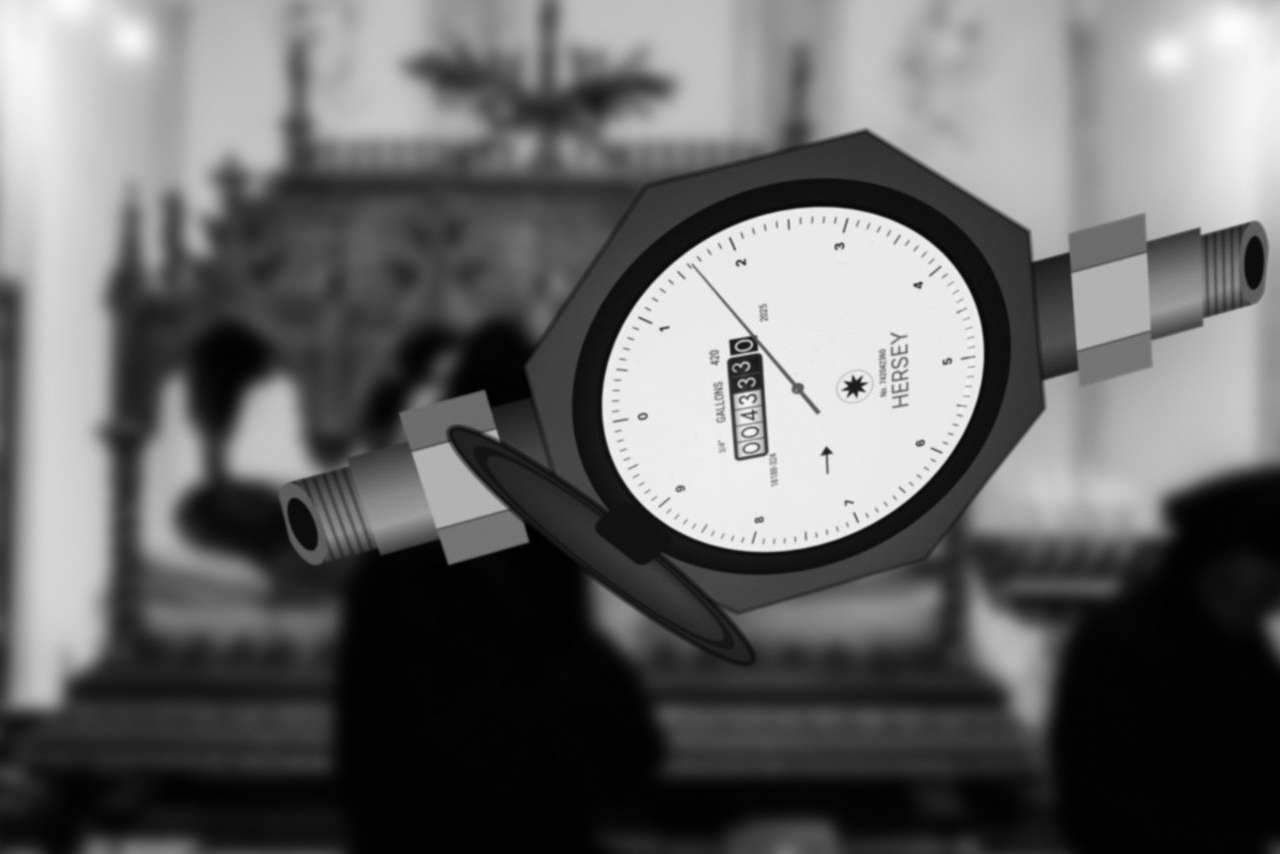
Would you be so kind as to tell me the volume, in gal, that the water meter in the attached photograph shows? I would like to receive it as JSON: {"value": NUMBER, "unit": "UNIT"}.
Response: {"value": 43331.6, "unit": "gal"}
